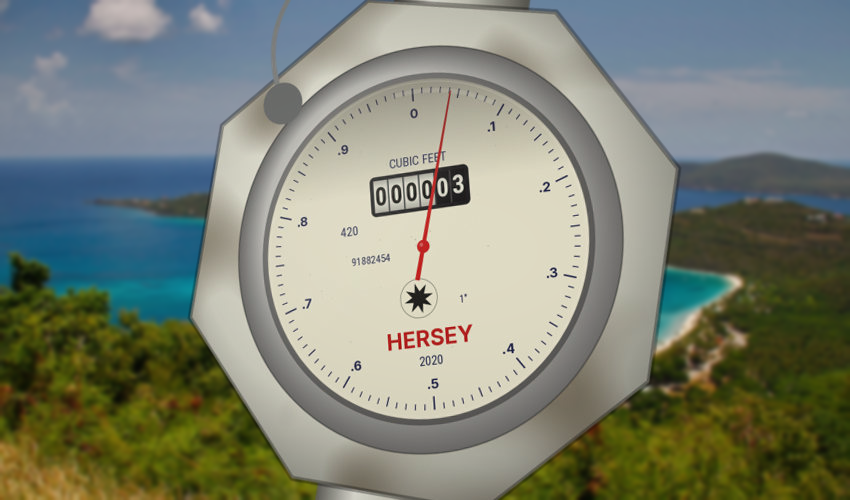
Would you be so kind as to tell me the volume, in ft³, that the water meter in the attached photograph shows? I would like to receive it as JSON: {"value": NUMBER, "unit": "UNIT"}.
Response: {"value": 3.04, "unit": "ft³"}
